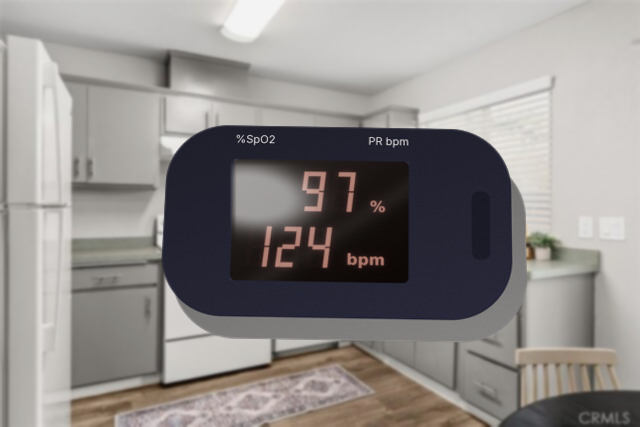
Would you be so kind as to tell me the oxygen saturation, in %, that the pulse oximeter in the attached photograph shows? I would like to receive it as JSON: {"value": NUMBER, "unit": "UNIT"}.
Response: {"value": 97, "unit": "%"}
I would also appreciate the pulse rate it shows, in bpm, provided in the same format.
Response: {"value": 124, "unit": "bpm"}
